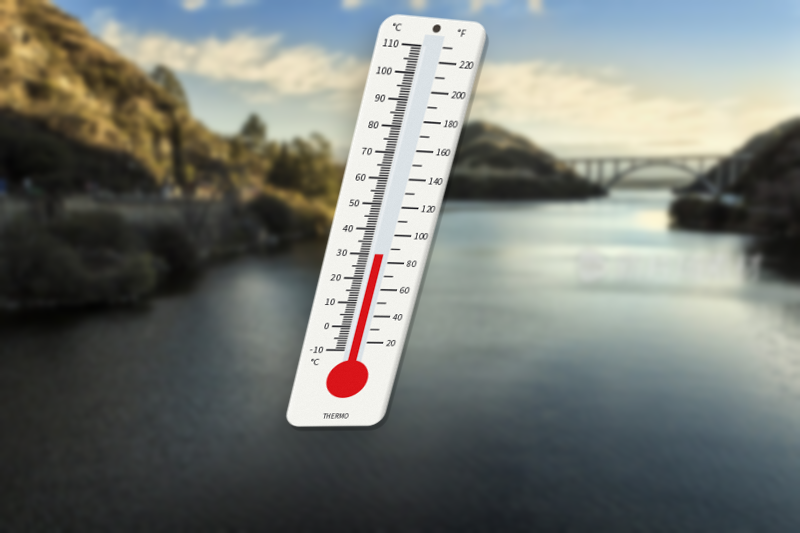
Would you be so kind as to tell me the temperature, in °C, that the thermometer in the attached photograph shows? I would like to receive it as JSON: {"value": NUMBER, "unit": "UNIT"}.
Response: {"value": 30, "unit": "°C"}
